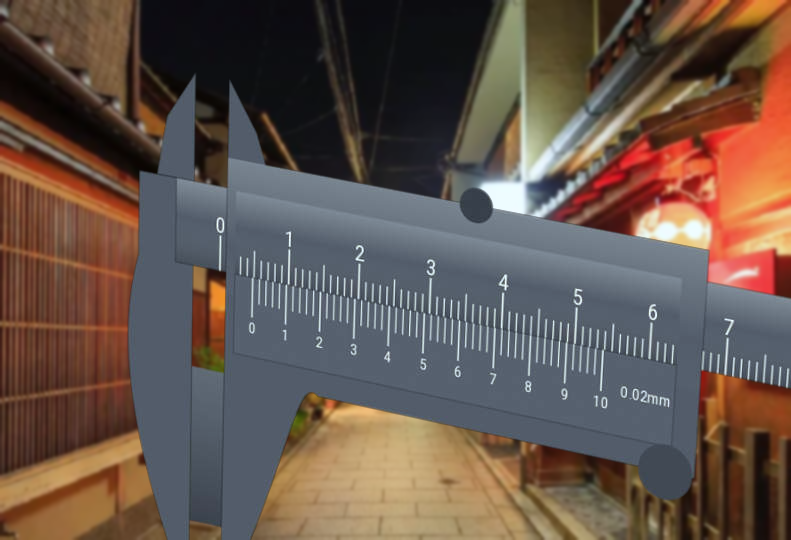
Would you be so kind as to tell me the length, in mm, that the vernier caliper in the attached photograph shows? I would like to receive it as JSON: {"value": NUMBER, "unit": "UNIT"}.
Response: {"value": 4.8, "unit": "mm"}
